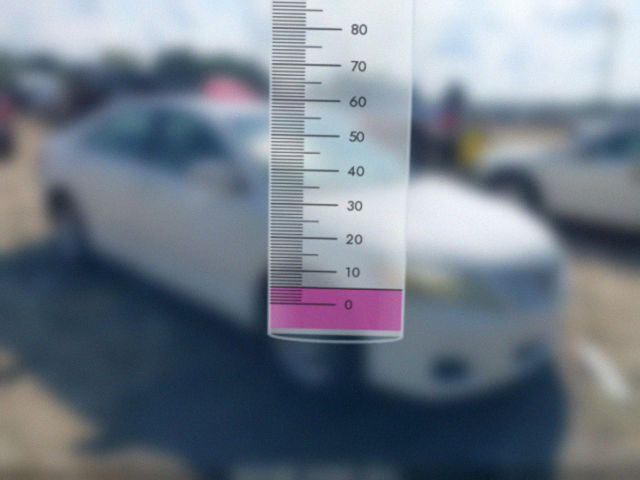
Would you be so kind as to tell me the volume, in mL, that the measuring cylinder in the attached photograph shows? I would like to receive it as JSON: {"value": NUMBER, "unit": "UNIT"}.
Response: {"value": 5, "unit": "mL"}
